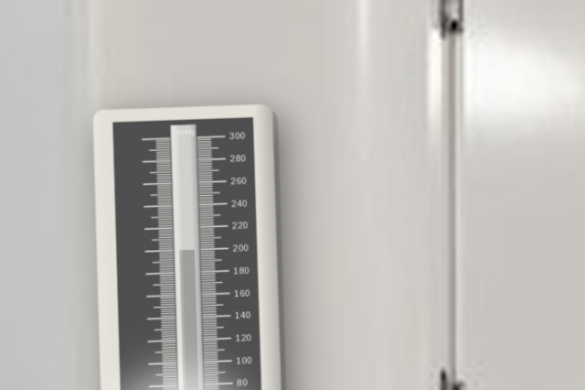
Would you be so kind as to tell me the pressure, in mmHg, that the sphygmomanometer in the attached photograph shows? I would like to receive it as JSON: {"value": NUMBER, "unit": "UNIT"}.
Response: {"value": 200, "unit": "mmHg"}
